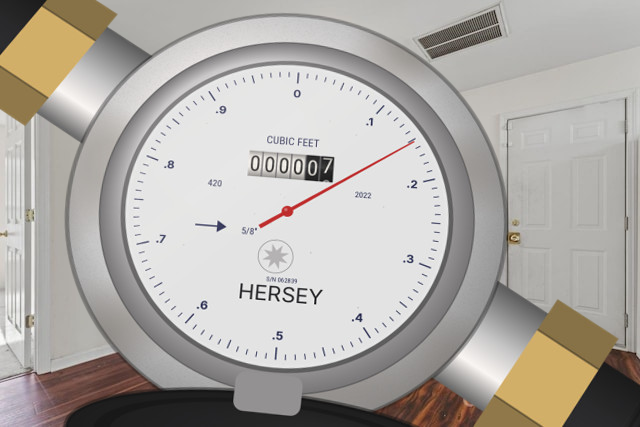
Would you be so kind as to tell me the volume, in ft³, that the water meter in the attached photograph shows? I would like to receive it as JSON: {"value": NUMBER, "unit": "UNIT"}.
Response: {"value": 7.15, "unit": "ft³"}
